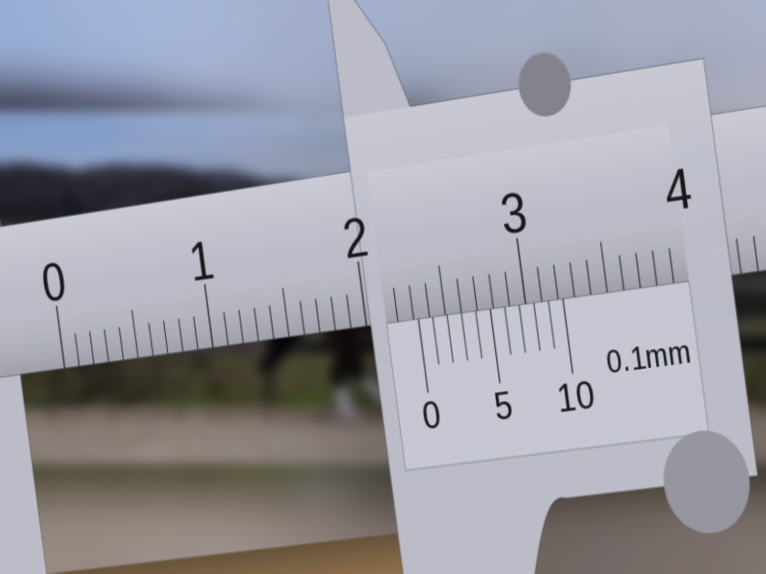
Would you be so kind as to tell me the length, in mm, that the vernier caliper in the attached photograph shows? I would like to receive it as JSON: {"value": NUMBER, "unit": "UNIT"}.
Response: {"value": 23.3, "unit": "mm"}
